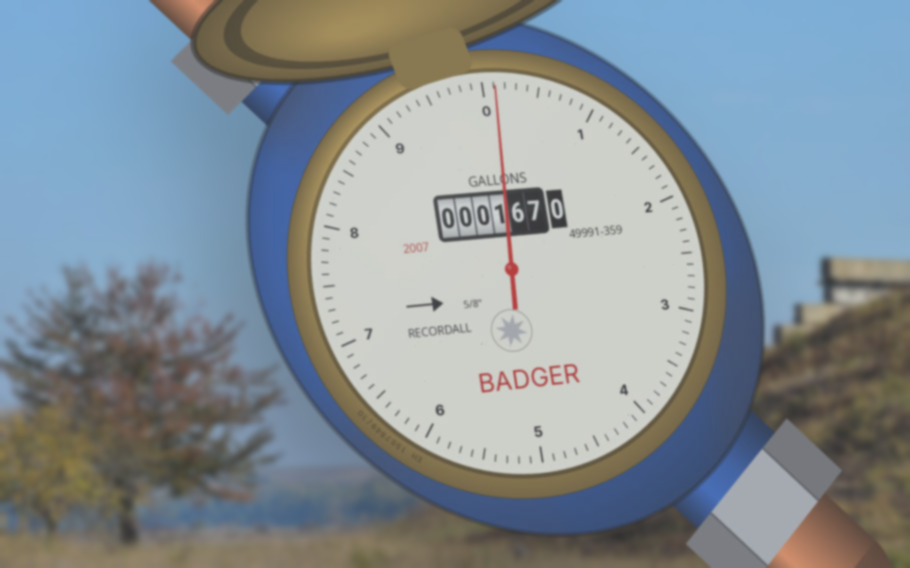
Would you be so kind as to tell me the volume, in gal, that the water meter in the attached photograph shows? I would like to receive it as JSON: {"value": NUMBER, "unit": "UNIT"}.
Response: {"value": 1670.1, "unit": "gal"}
